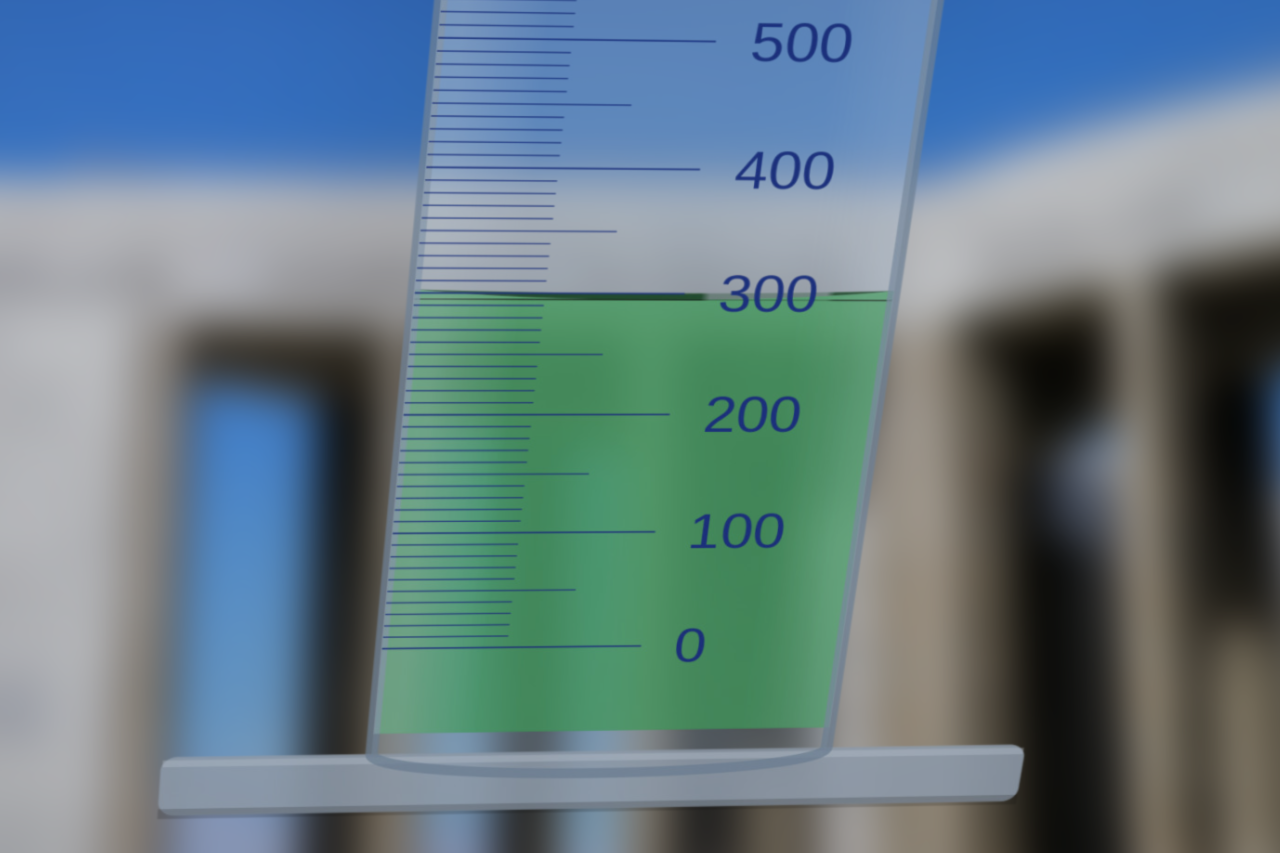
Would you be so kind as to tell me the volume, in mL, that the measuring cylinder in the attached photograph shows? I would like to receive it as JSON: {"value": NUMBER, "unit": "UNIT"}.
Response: {"value": 295, "unit": "mL"}
